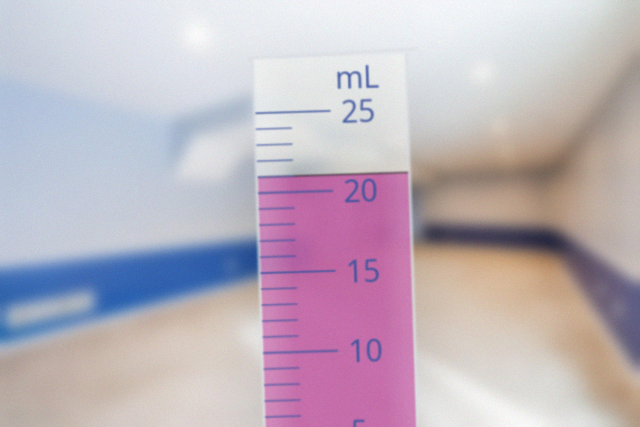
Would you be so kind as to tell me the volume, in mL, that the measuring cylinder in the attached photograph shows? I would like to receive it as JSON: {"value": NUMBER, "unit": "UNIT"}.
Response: {"value": 21, "unit": "mL"}
